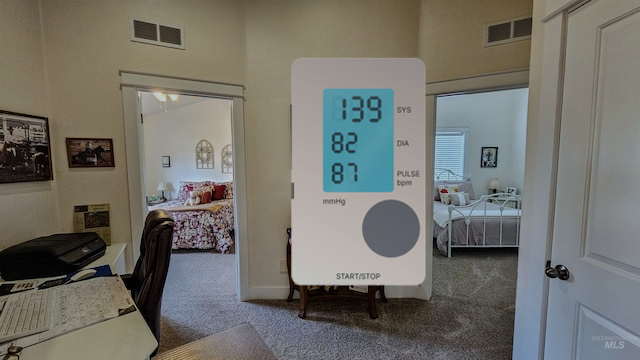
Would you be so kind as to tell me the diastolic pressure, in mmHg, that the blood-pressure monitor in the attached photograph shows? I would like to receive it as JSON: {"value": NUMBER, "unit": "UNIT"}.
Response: {"value": 82, "unit": "mmHg"}
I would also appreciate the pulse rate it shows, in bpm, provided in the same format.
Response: {"value": 87, "unit": "bpm"}
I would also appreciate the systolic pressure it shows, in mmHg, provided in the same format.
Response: {"value": 139, "unit": "mmHg"}
